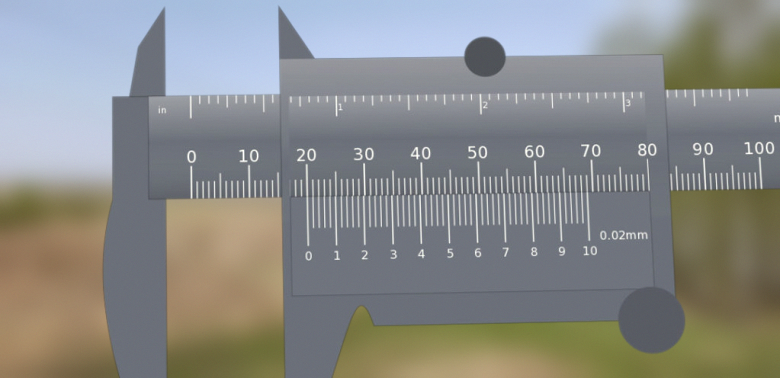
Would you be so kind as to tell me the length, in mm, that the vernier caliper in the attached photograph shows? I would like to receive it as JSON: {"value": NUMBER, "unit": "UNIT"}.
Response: {"value": 20.0, "unit": "mm"}
